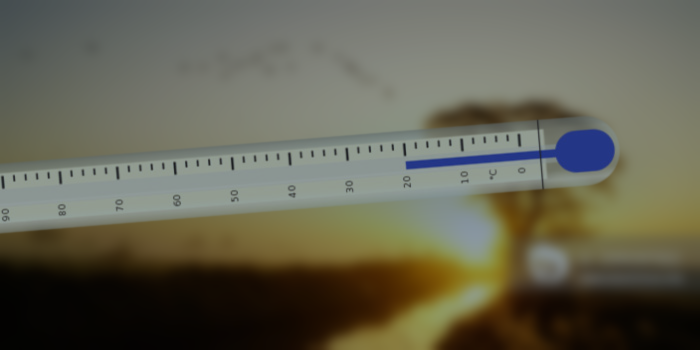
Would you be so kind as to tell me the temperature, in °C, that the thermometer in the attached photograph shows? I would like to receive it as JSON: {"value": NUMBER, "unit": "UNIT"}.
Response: {"value": 20, "unit": "°C"}
